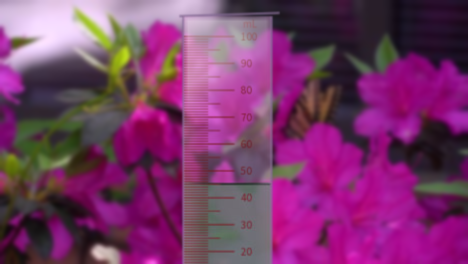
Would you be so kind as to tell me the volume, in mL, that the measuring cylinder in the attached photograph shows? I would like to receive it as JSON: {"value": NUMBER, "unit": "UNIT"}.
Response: {"value": 45, "unit": "mL"}
